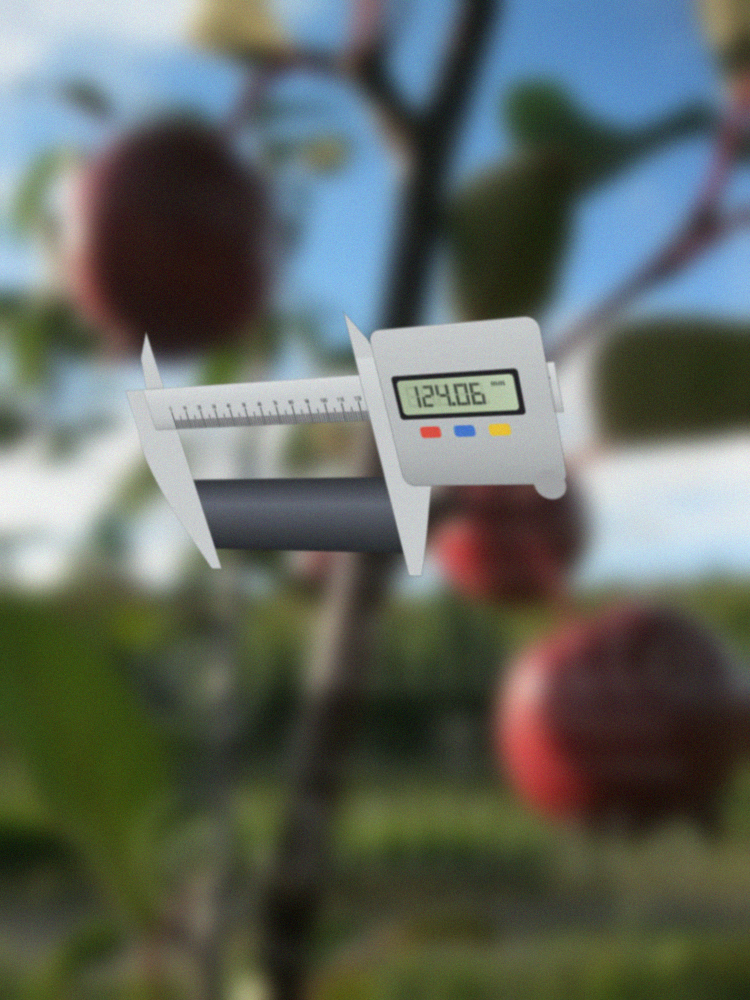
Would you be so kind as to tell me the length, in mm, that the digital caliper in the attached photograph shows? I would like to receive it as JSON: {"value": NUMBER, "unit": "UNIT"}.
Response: {"value": 124.06, "unit": "mm"}
